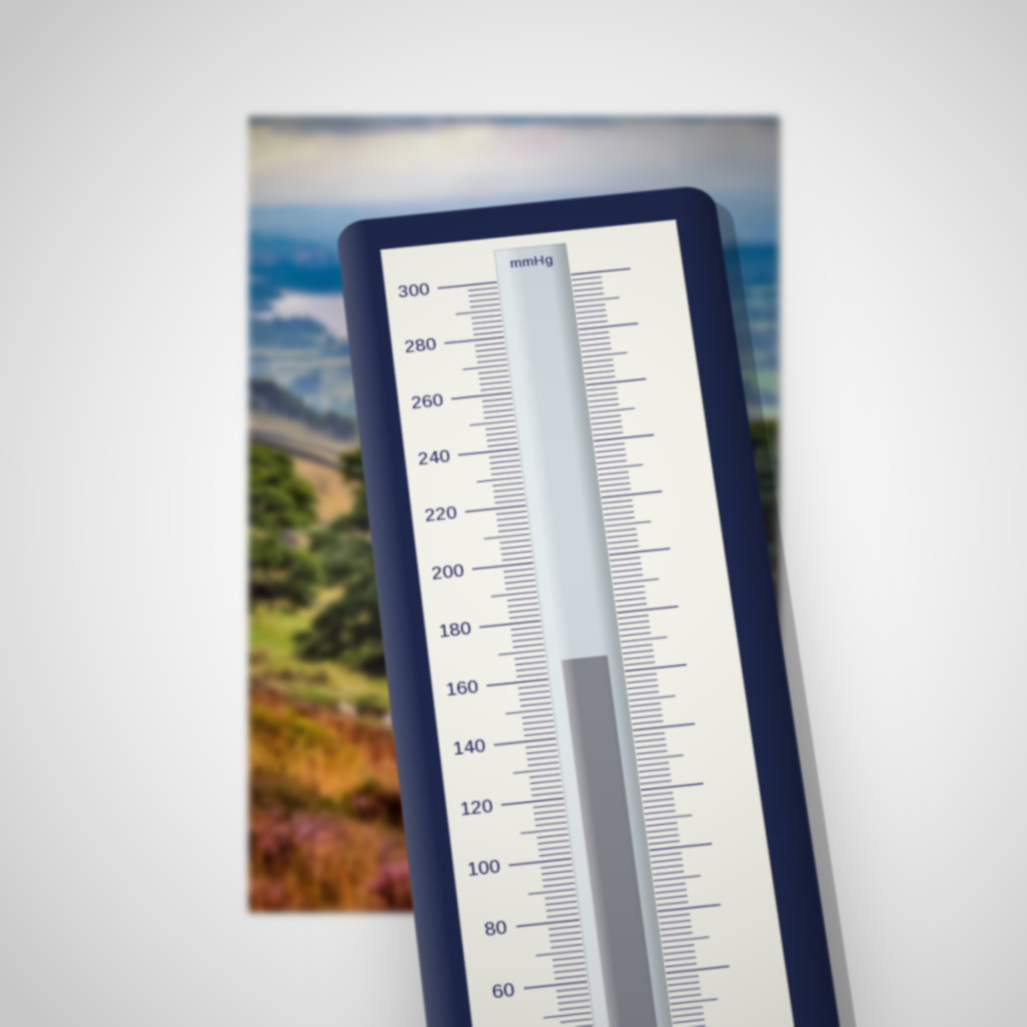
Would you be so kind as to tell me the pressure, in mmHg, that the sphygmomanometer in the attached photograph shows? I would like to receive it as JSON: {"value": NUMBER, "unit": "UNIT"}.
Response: {"value": 166, "unit": "mmHg"}
